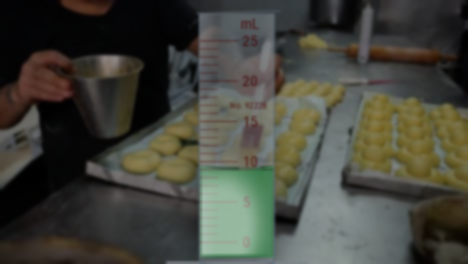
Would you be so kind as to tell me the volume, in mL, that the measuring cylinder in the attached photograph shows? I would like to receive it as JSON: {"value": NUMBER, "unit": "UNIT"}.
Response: {"value": 9, "unit": "mL"}
